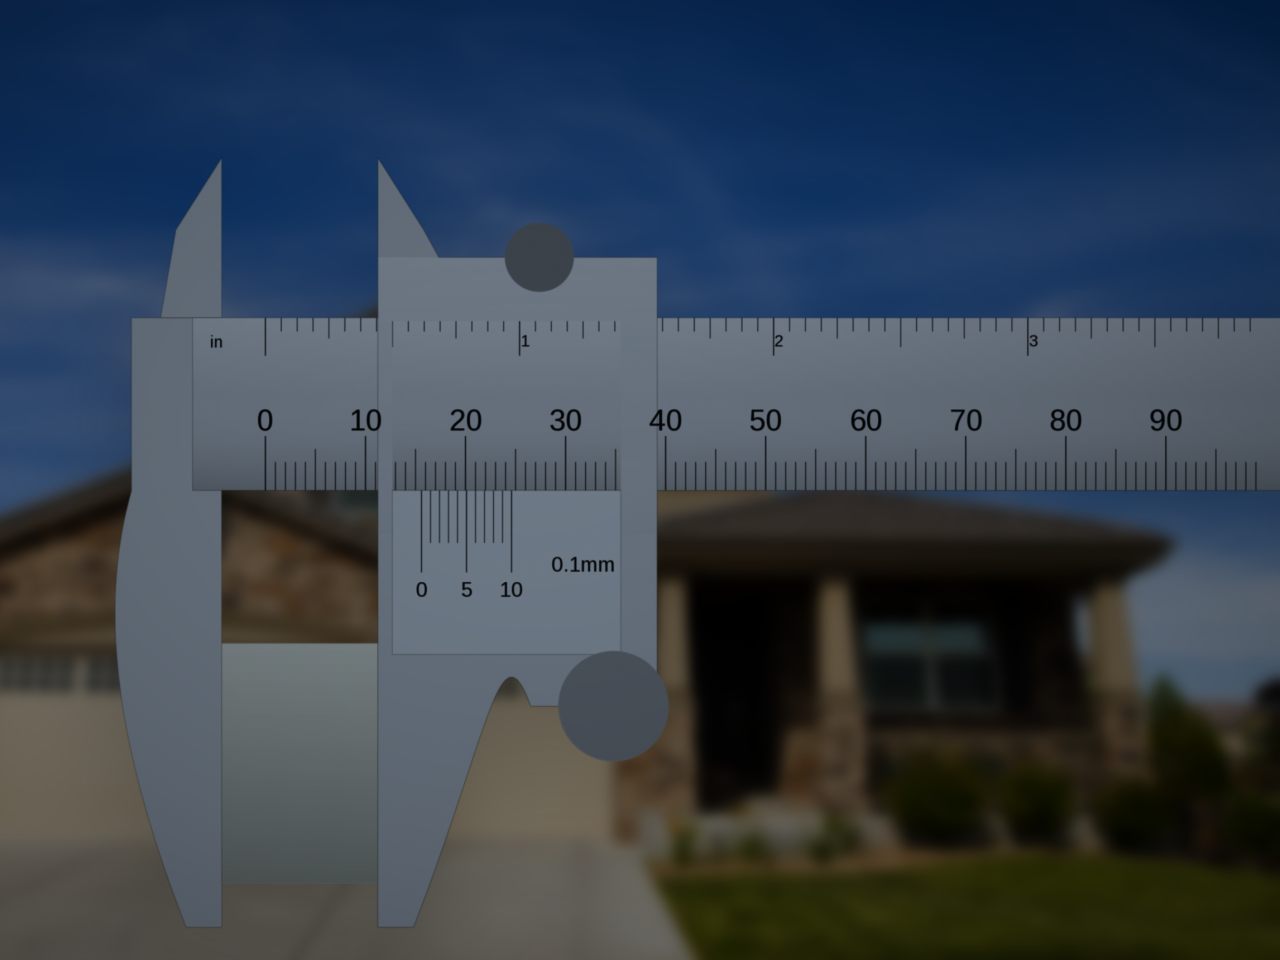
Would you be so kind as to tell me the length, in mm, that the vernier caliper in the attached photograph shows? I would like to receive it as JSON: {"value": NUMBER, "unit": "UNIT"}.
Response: {"value": 15.6, "unit": "mm"}
